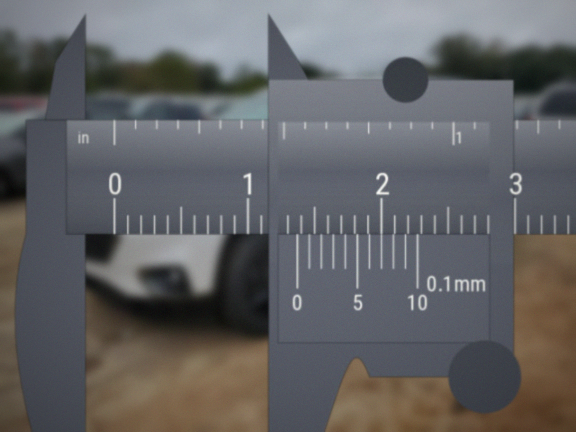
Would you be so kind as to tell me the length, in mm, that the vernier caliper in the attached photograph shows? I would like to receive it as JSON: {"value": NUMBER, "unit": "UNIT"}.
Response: {"value": 13.7, "unit": "mm"}
